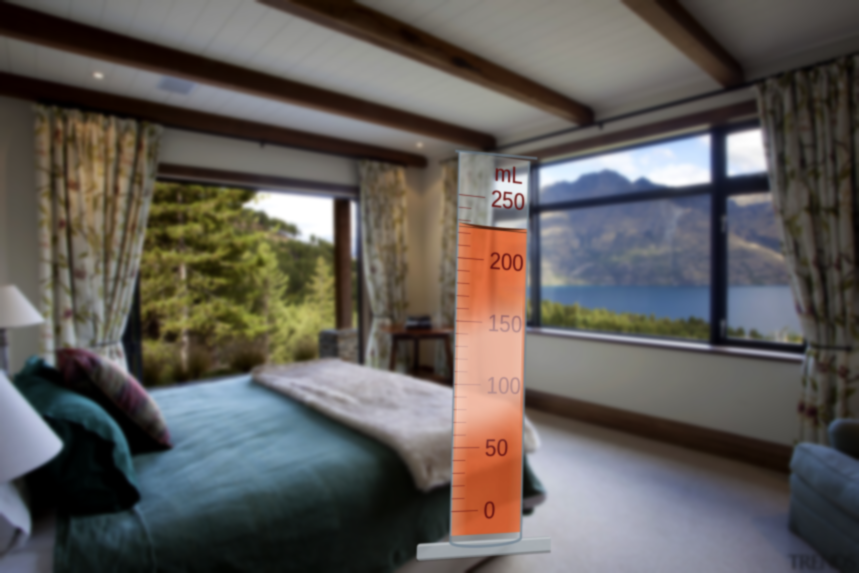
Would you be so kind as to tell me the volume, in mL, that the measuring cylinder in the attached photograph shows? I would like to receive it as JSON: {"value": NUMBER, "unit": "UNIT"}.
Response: {"value": 225, "unit": "mL"}
